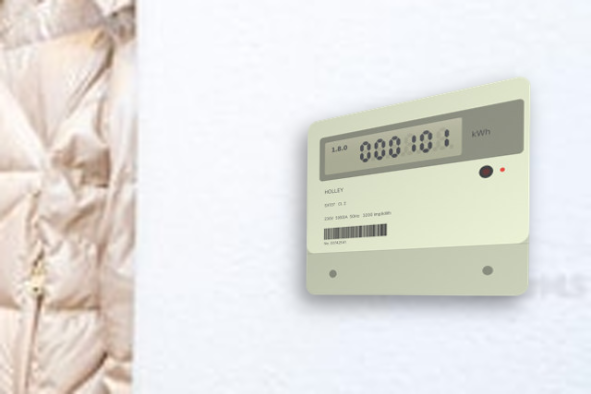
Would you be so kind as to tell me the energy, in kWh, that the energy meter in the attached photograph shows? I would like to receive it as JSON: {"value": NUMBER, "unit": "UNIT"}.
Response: {"value": 101, "unit": "kWh"}
